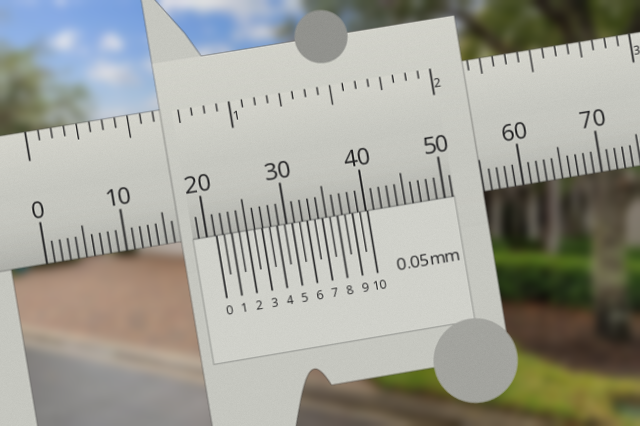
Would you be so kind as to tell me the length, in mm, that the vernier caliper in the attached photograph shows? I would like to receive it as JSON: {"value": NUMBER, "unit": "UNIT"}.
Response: {"value": 21.2, "unit": "mm"}
